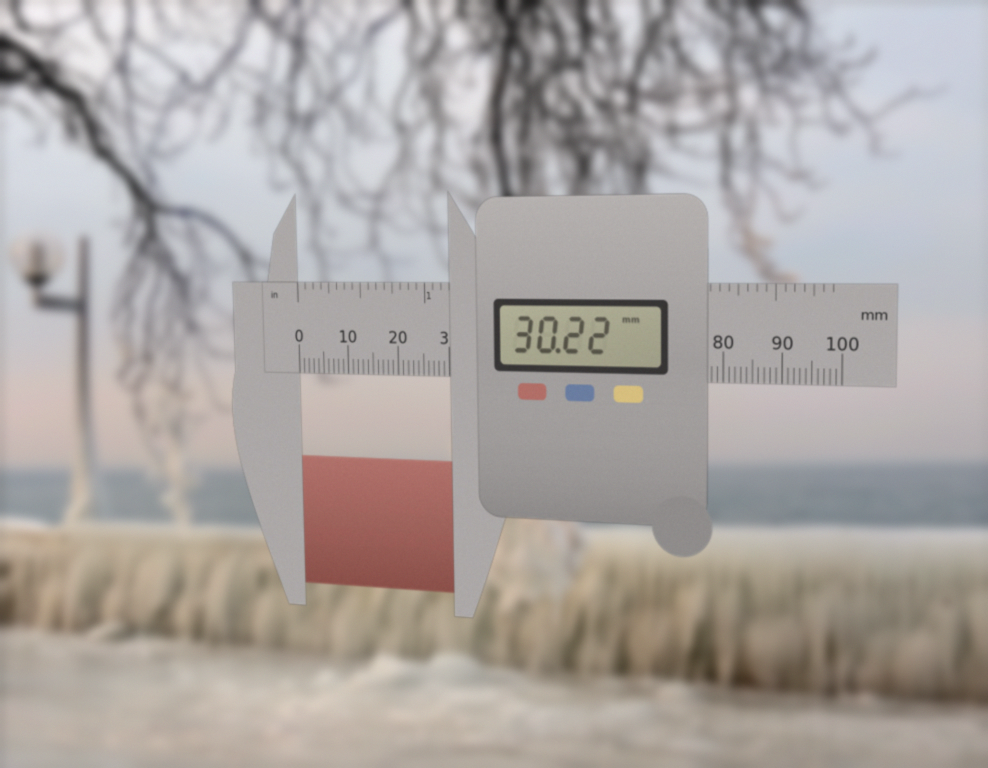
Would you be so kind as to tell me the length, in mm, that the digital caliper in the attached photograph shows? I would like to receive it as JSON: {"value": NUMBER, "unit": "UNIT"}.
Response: {"value": 30.22, "unit": "mm"}
